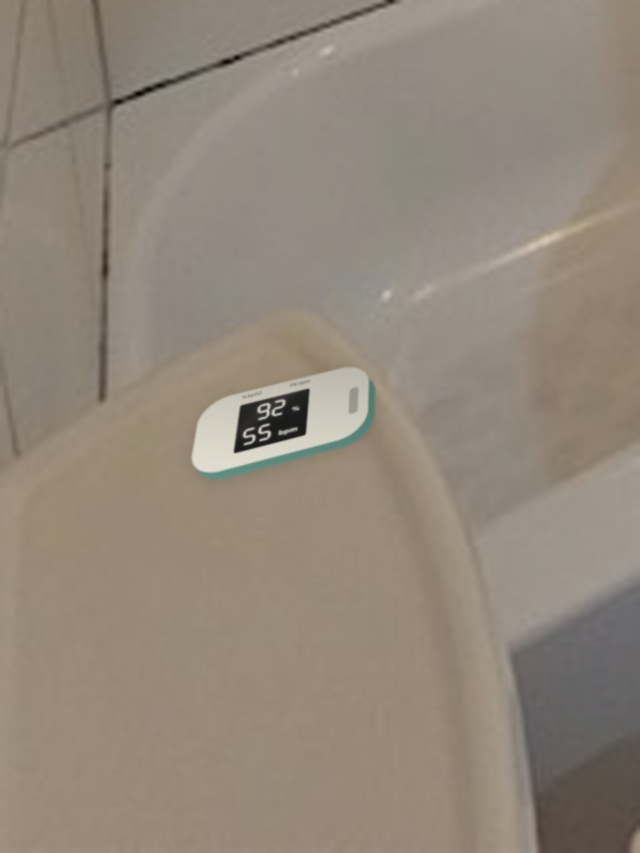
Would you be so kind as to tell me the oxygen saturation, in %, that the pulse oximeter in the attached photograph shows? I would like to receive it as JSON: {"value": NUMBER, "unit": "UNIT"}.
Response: {"value": 92, "unit": "%"}
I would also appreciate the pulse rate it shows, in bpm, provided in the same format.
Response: {"value": 55, "unit": "bpm"}
